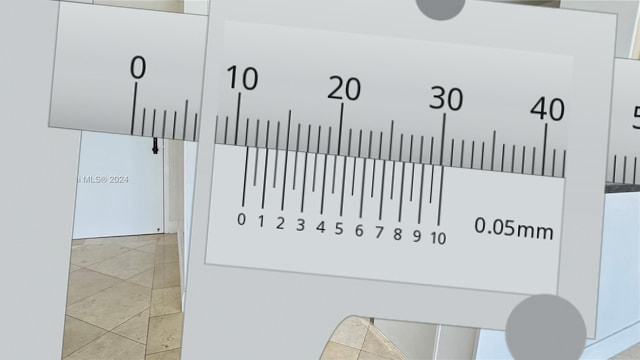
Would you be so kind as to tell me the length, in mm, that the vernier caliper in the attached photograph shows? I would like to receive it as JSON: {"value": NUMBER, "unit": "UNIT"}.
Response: {"value": 11.2, "unit": "mm"}
